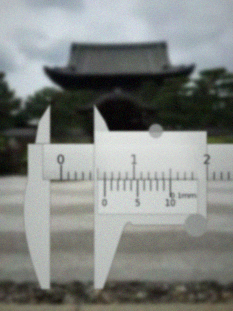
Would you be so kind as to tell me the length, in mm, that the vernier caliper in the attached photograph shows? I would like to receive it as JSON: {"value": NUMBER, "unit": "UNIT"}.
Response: {"value": 6.0, "unit": "mm"}
